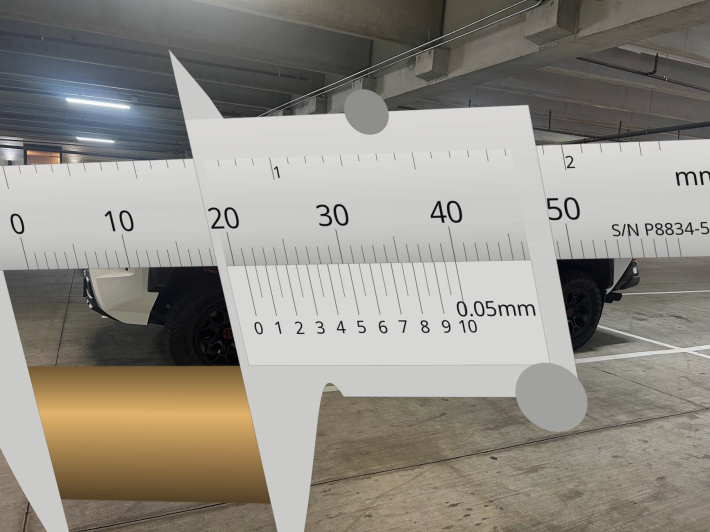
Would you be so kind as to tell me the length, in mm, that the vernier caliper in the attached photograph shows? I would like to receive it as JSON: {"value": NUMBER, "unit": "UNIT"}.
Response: {"value": 21.0, "unit": "mm"}
